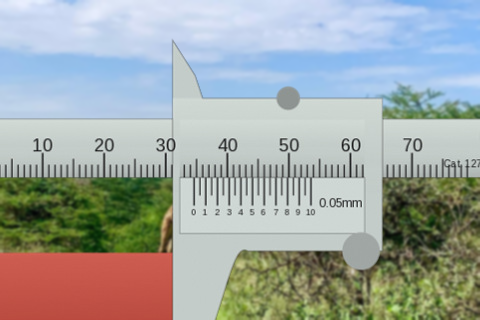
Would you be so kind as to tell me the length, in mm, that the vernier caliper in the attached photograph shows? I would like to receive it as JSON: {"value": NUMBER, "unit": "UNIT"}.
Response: {"value": 34.6, "unit": "mm"}
